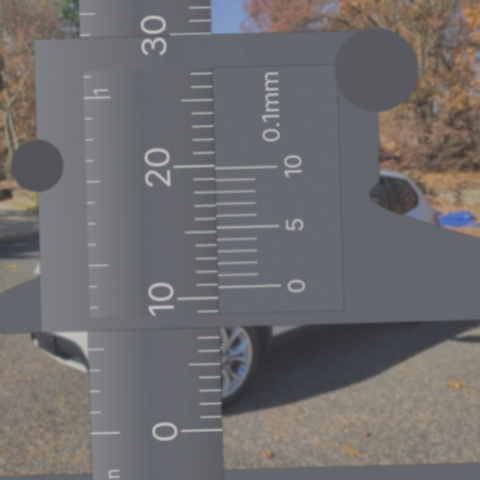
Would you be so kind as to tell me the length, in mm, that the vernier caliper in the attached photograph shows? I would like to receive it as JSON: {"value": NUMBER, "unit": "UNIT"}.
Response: {"value": 10.8, "unit": "mm"}
